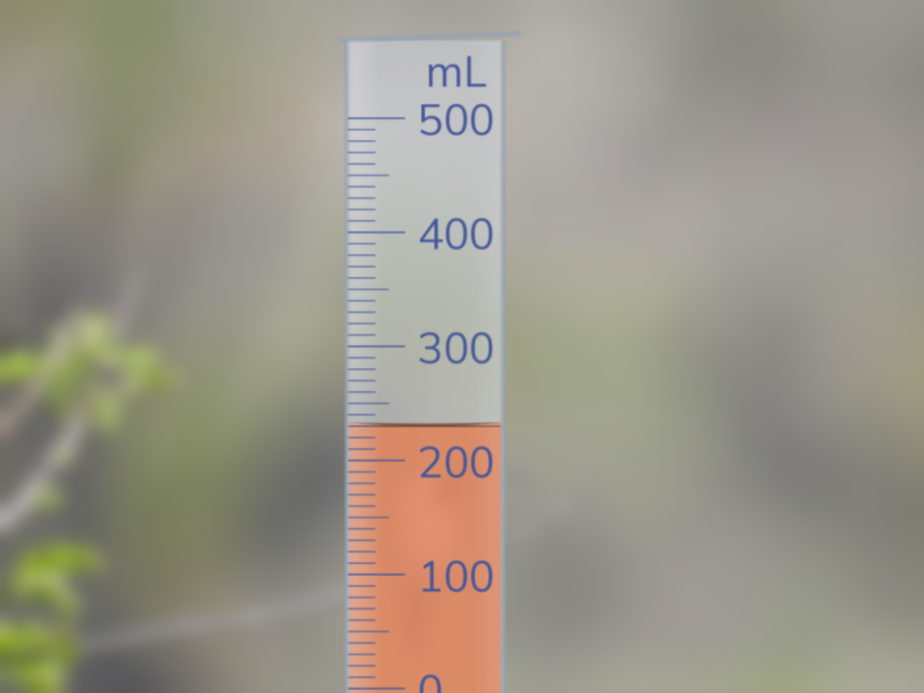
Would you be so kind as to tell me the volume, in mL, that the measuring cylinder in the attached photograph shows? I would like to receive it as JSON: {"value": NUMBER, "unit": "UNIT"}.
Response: {"value": 230, "unit": "mL"}
